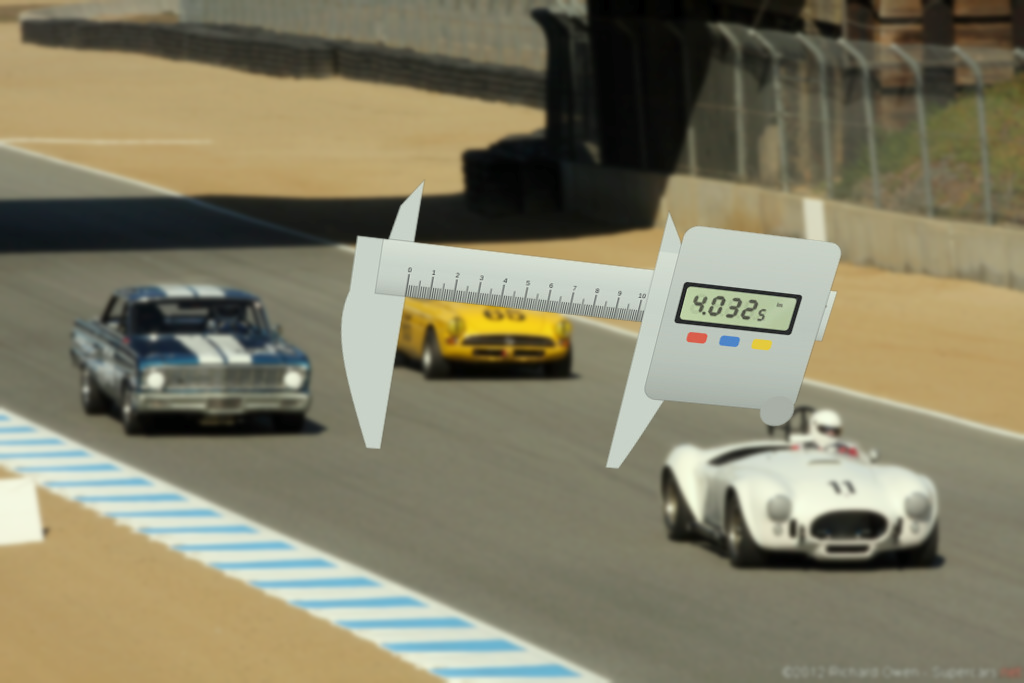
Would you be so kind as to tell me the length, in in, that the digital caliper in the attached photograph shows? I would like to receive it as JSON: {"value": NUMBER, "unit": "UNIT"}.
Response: {"value": 4.0325, "unit": "in"}
